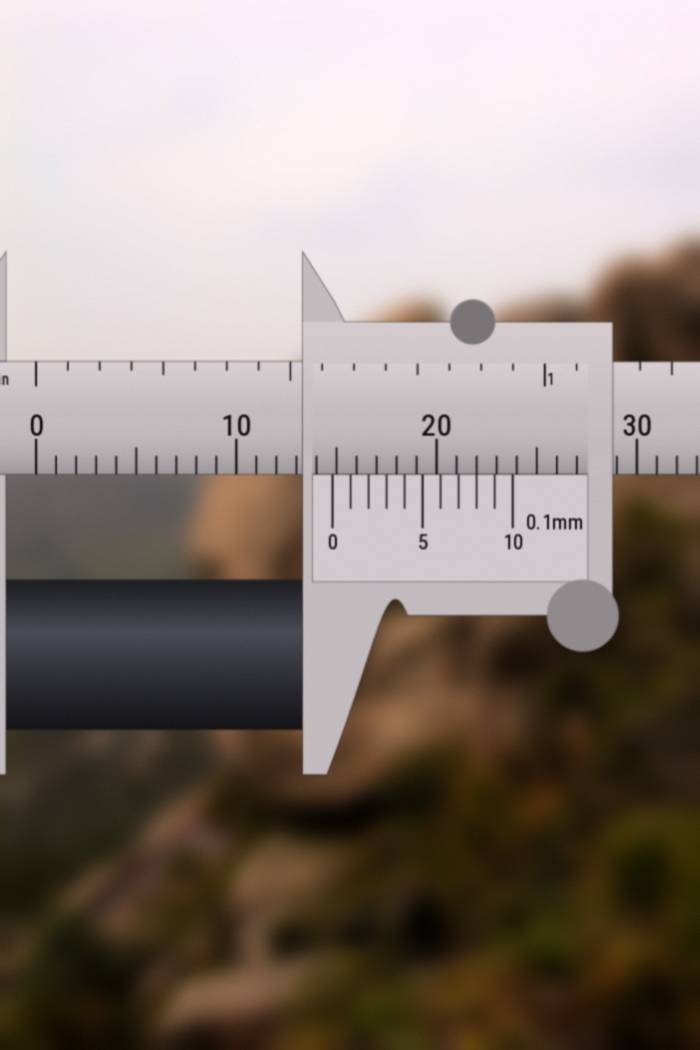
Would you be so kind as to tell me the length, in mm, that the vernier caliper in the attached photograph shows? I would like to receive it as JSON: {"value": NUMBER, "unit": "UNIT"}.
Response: {"value": 14.8, "unit": "mm"}
